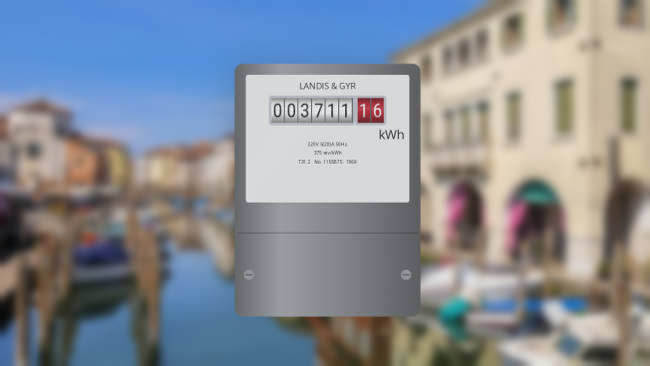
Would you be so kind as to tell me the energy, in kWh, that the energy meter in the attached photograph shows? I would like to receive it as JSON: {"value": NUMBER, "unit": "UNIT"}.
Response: {"value": 3711.16, "unit": "kWh"}
